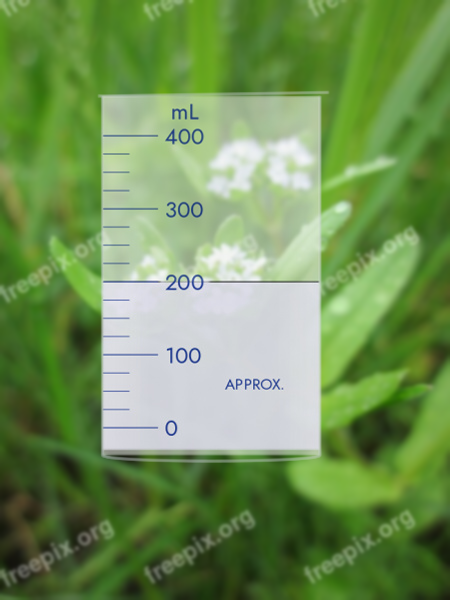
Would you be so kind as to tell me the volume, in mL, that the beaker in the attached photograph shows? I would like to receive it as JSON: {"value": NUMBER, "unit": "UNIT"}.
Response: {"value": 200, "unit": "mL"}
